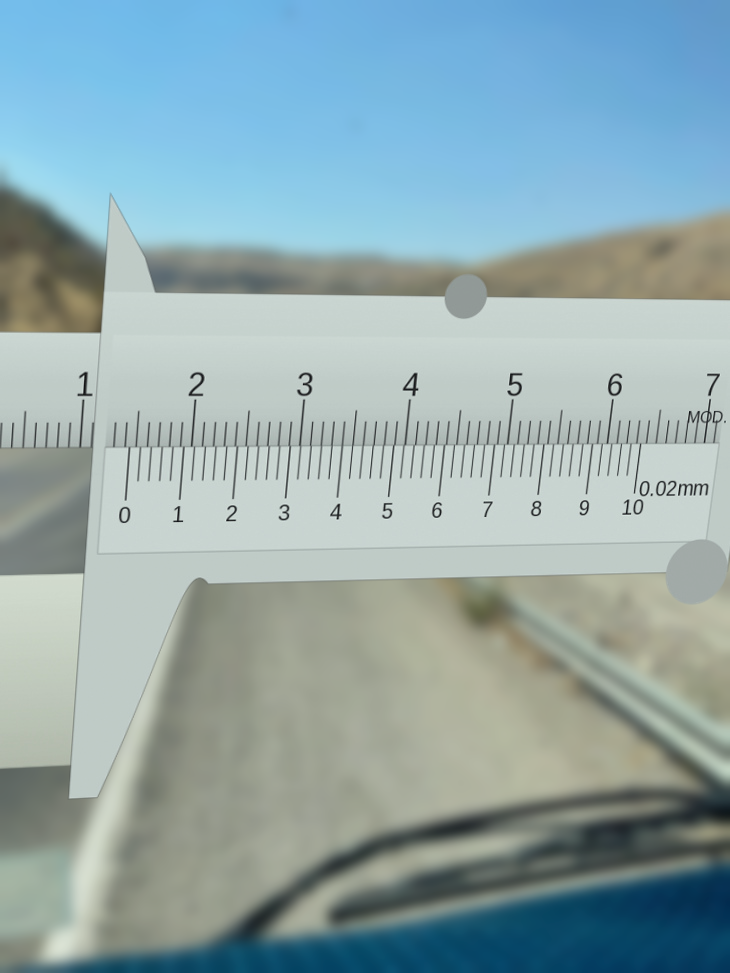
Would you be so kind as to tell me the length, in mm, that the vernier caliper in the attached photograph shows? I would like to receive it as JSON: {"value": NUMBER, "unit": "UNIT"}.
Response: {"value": 14.4, "unit": "mm"}
